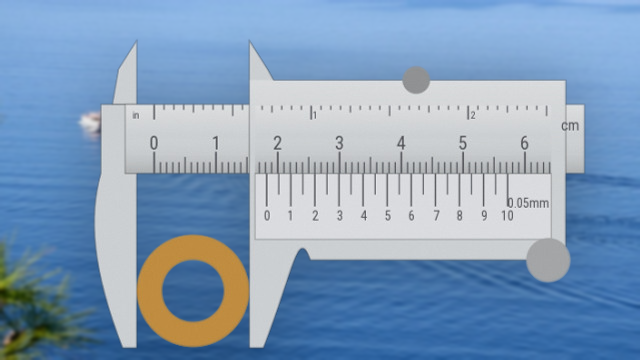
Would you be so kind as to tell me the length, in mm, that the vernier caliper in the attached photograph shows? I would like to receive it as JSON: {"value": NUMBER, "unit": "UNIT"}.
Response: {"value": 18.2, "unit": "mm"}
